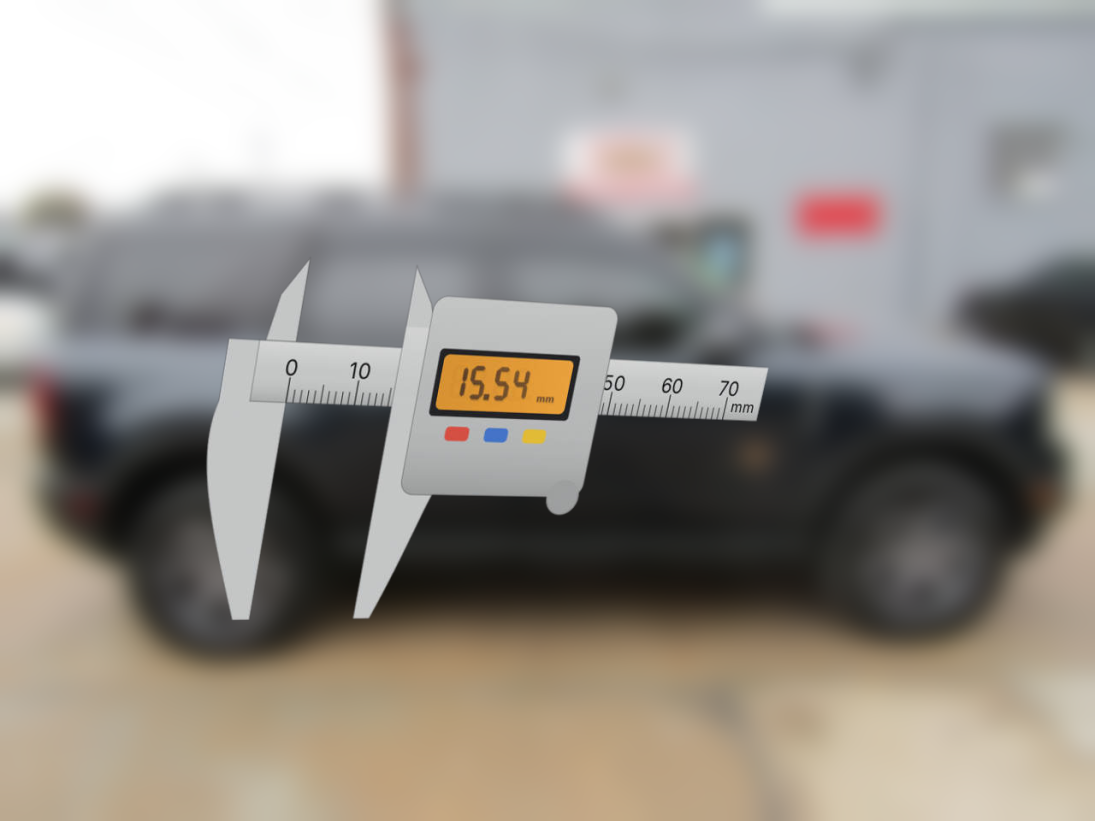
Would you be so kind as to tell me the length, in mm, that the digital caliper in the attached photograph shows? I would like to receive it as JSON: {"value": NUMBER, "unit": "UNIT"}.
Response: {"value": 15.54, "unit": "mm"}
